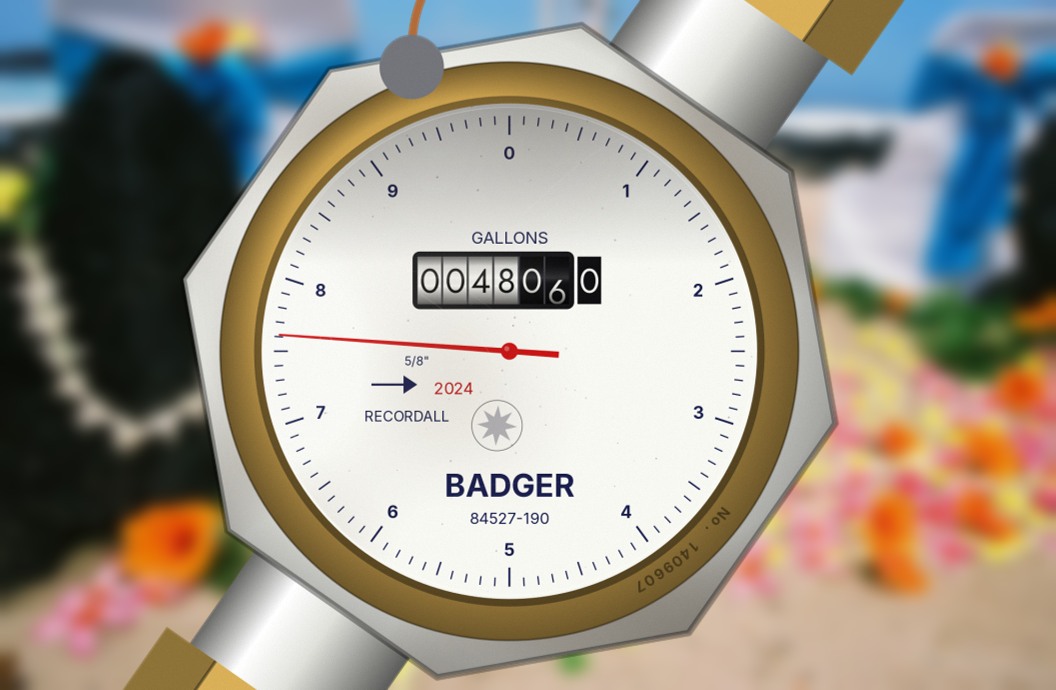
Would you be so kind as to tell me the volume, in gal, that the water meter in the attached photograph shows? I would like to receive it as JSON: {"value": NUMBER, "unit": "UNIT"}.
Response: {"value": 48057.6, "unit": "gal"}
